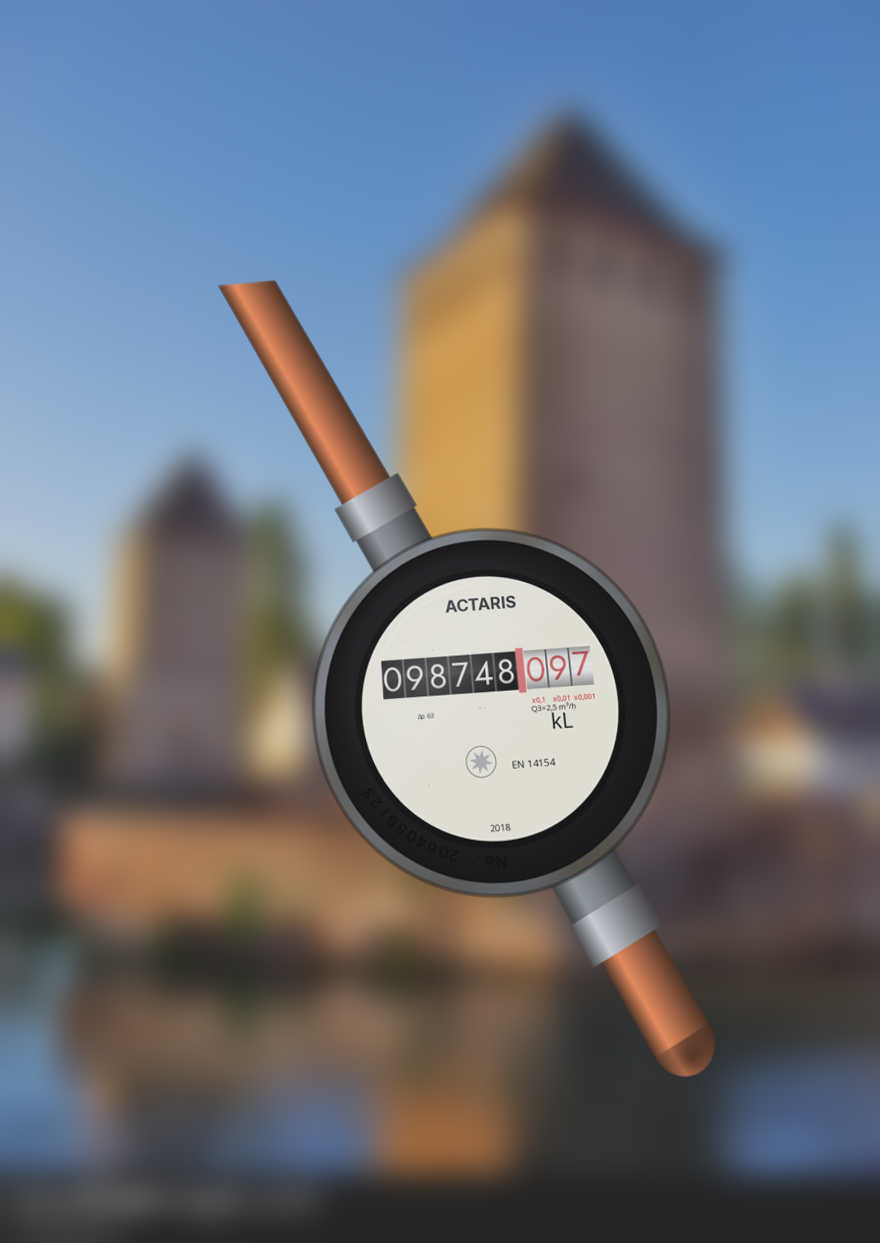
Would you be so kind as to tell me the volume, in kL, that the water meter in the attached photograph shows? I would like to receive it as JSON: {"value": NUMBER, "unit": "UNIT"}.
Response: {"value": 98748.097, "unit": "kL"}
